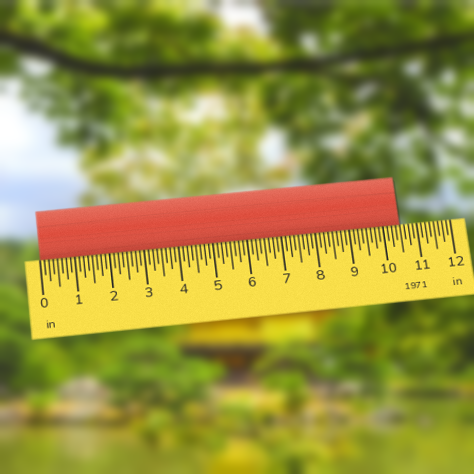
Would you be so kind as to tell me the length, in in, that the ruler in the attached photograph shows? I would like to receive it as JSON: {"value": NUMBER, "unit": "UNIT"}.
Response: {"value": 10.5, "unit": "in"}
